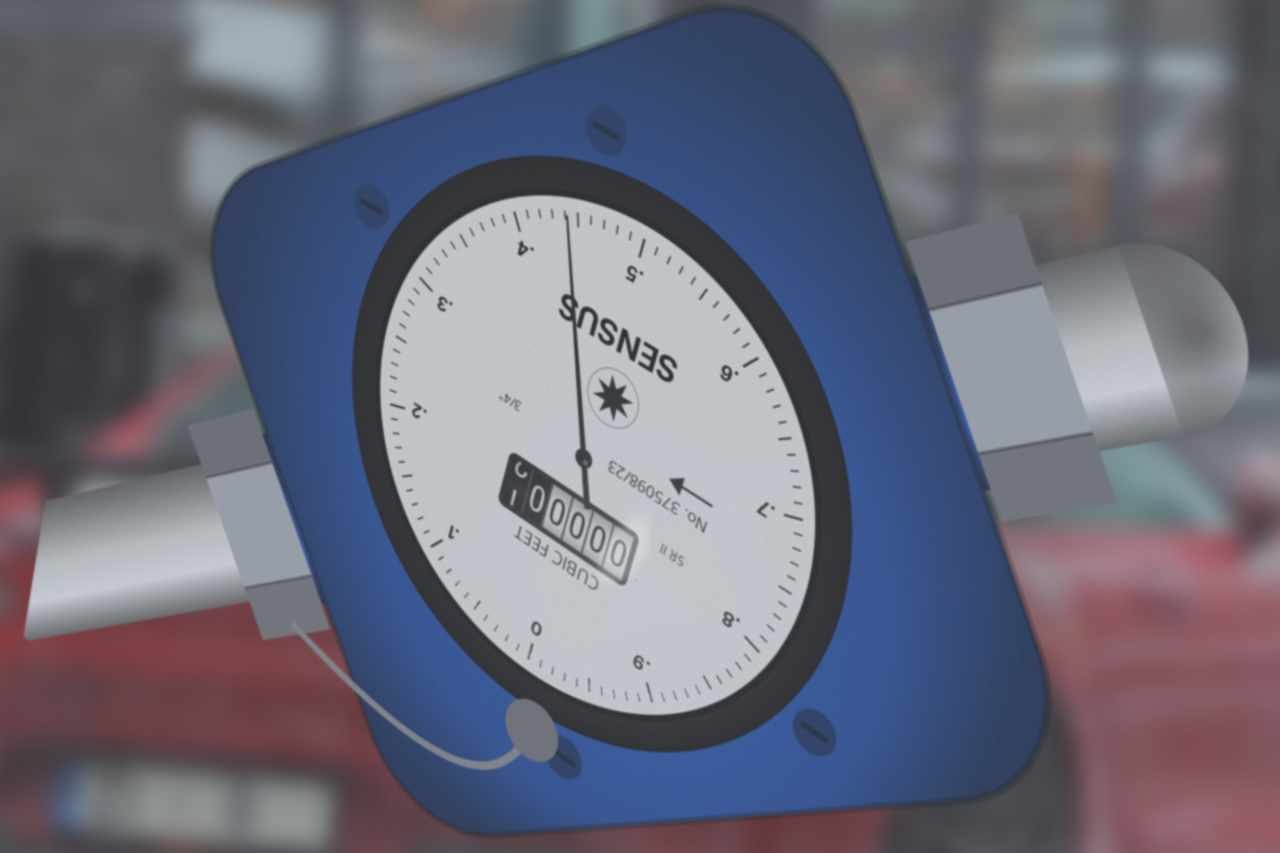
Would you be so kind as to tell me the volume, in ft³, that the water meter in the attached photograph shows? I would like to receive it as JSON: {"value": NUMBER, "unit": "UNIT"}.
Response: {"value": 1.44, "unit": "ft³"}
